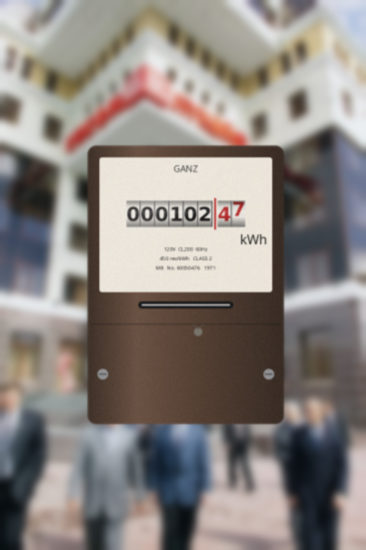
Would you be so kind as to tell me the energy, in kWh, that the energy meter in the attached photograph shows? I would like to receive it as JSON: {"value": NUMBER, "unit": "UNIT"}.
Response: {"value": 102.47, "unit": "kWh"}
